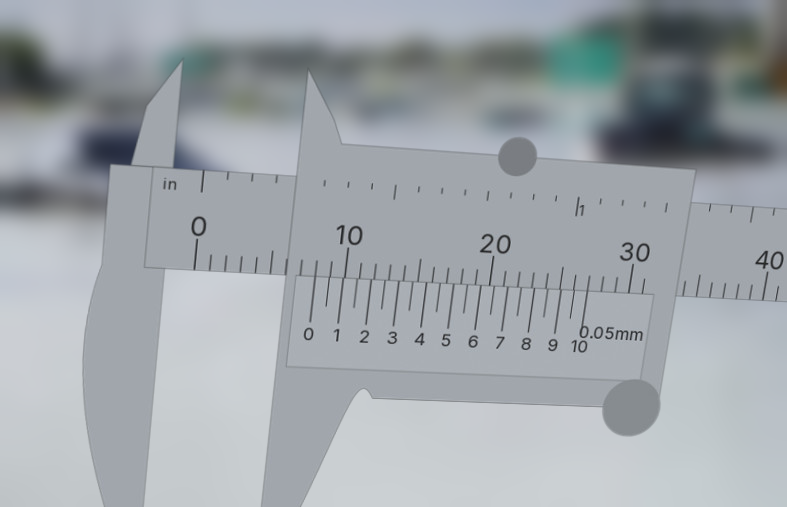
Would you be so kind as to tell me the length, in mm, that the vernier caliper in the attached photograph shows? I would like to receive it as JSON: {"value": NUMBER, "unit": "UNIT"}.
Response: {"value": 8.0, "unit": "mm"}
